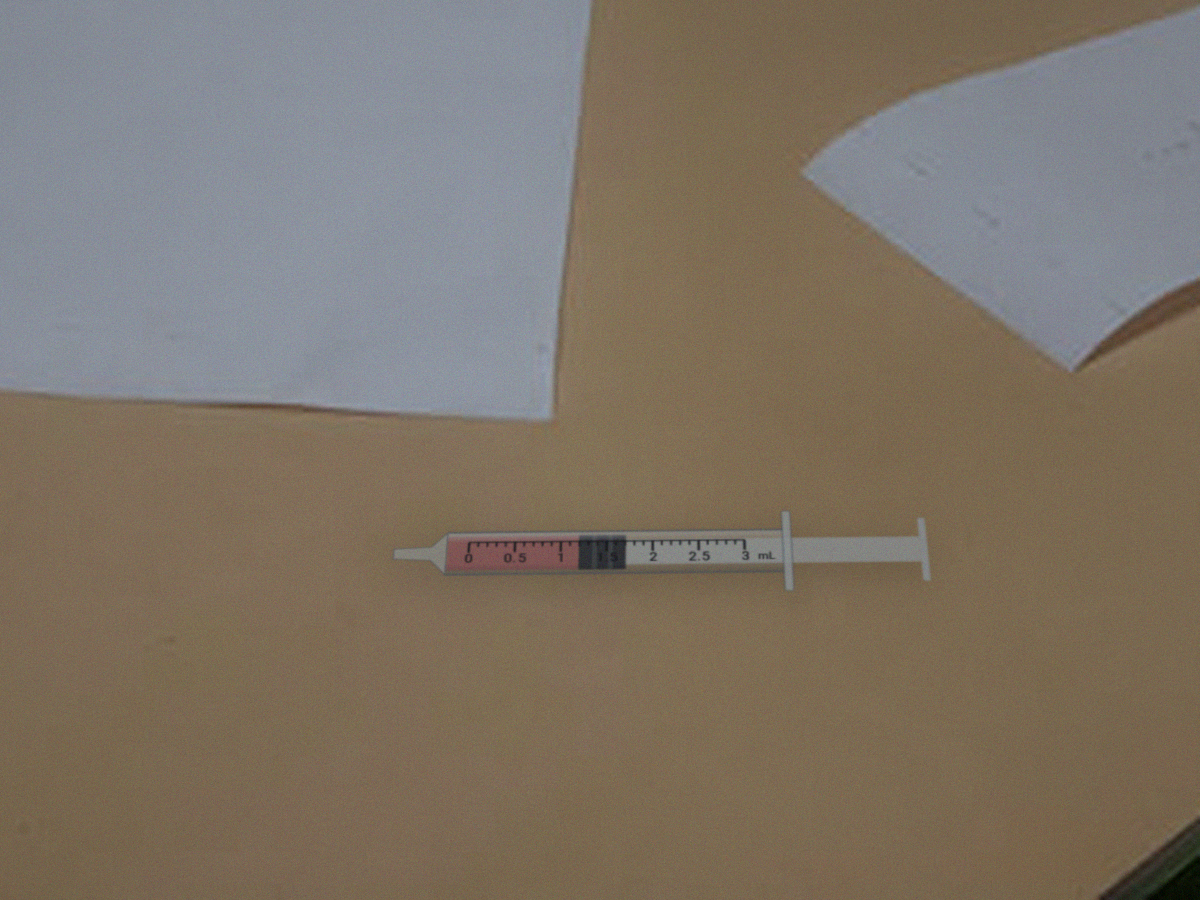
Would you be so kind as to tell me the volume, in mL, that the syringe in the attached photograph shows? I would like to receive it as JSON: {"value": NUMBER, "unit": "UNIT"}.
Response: {"value": 1.2, "unit": "mL"}
